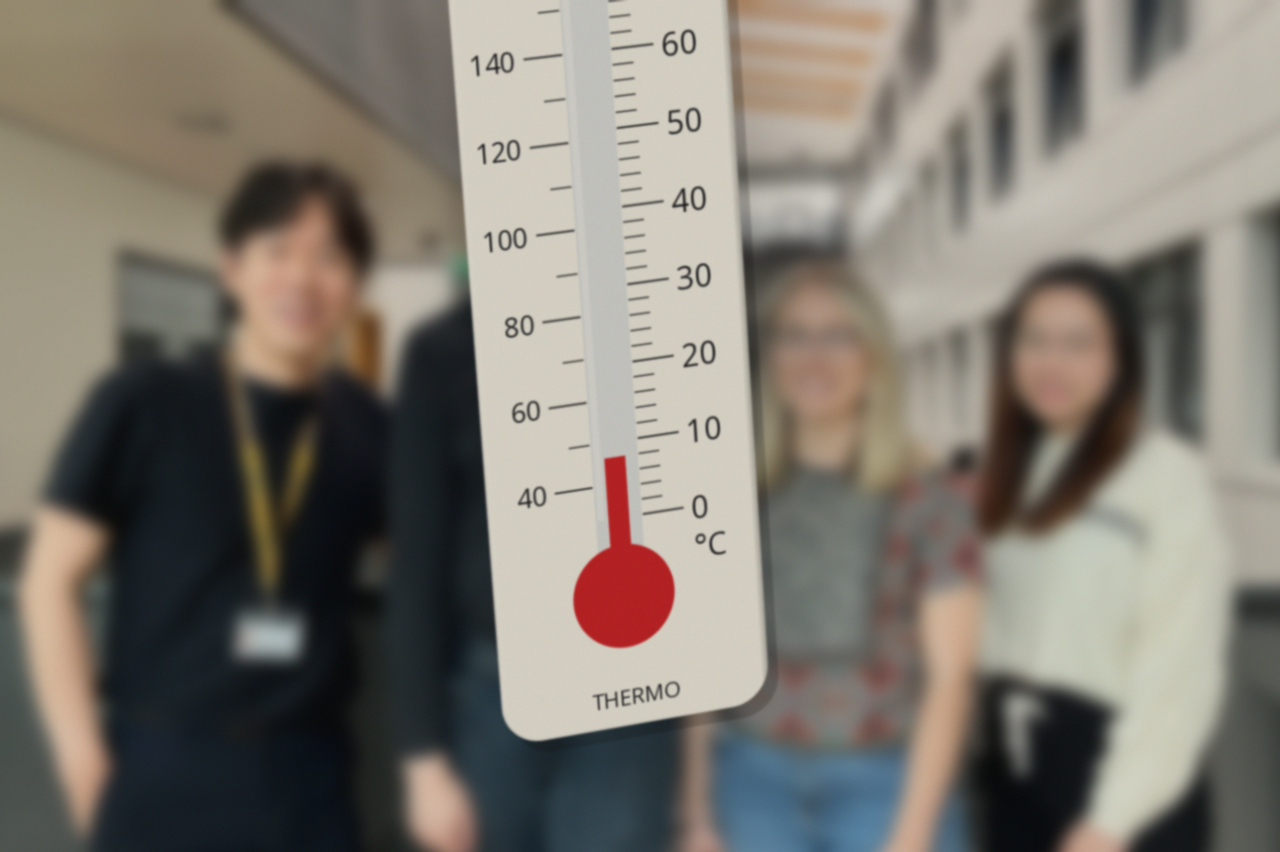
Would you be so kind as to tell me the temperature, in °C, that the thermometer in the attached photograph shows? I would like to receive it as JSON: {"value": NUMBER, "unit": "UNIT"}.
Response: {"value": 8, "unit": "°C"}
